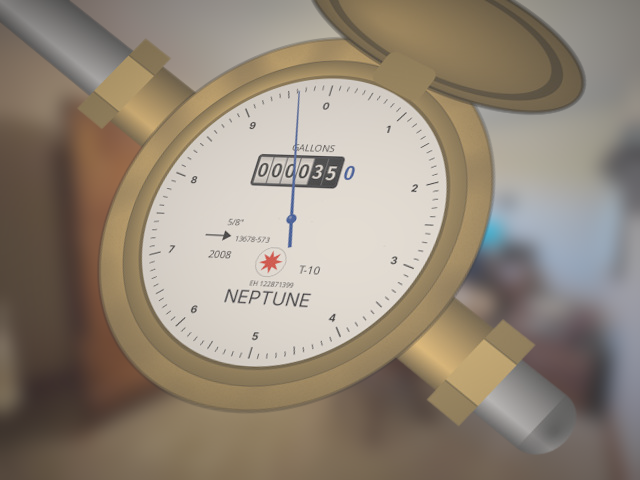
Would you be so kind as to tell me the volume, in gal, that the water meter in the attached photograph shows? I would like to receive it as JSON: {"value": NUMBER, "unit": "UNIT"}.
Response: {"value": 349.6, "unit": "gal"}
